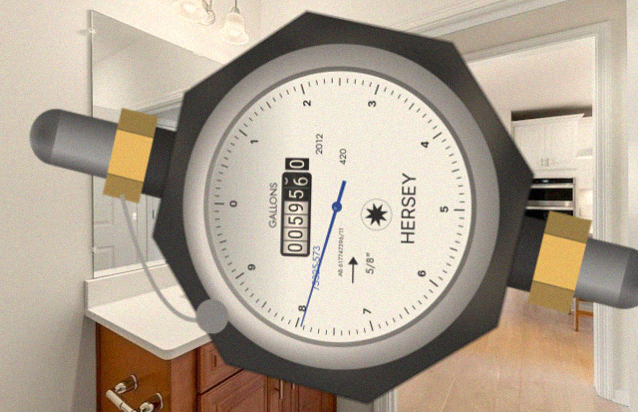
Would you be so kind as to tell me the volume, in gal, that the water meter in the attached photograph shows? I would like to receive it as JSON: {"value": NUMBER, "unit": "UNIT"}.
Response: {"value": 59557.9, "unit": "gal"}
